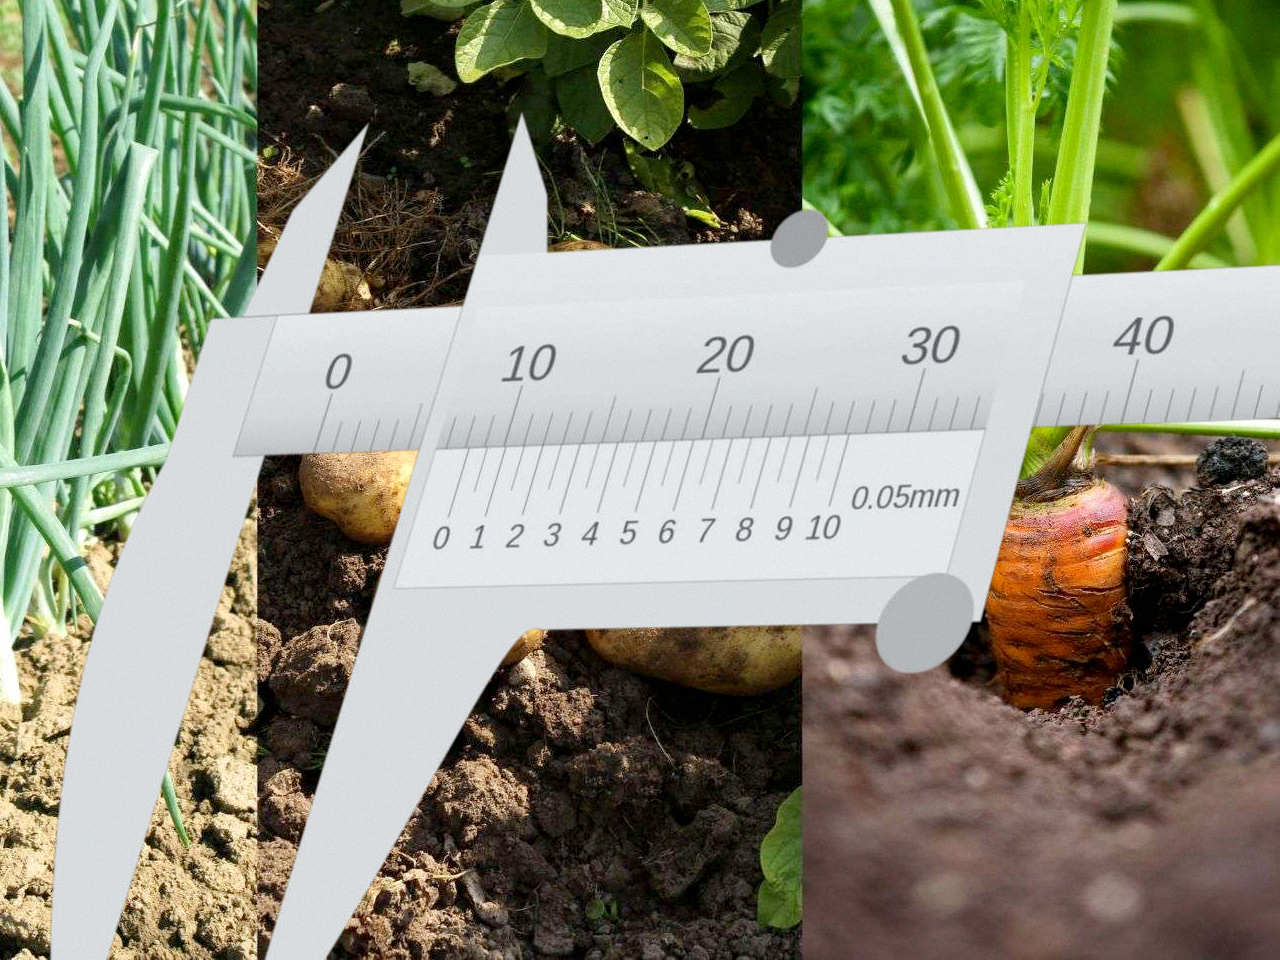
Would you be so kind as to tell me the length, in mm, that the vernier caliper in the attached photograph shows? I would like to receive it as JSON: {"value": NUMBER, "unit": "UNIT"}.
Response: {"value": 8.2, "unit": "mm"}
